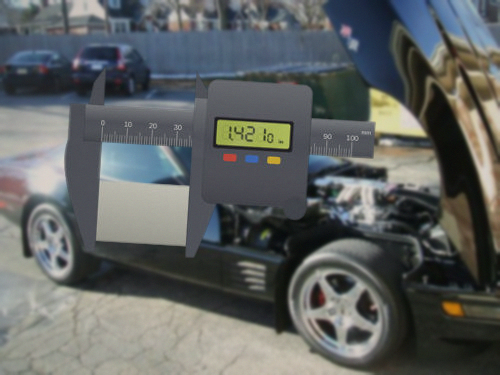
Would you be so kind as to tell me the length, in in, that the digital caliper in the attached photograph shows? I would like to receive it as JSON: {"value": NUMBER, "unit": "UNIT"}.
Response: {"value": 1.4210, "unit": "in"}
